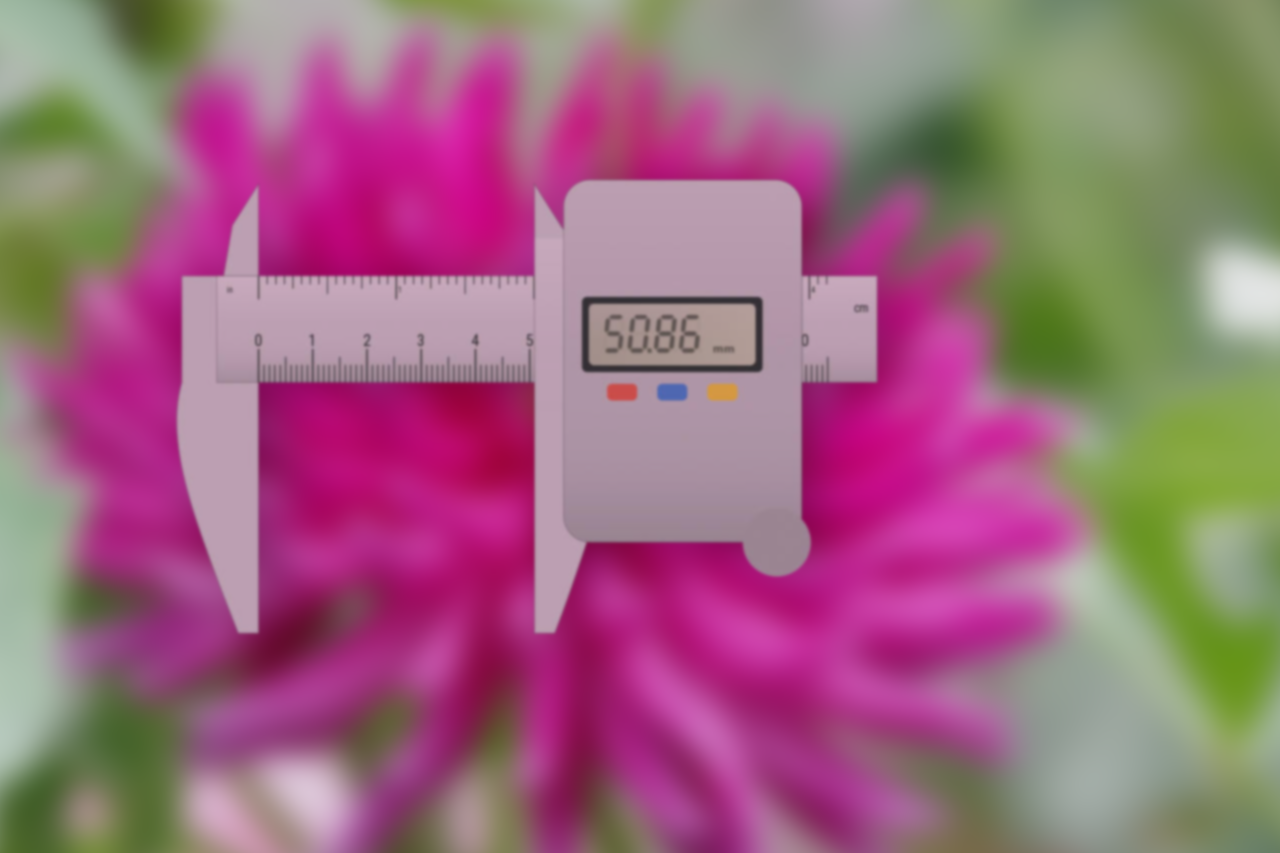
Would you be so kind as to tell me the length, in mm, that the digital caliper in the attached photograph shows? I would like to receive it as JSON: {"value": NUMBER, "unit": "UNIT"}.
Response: {"value": 50.86, "unit": "mm"}
